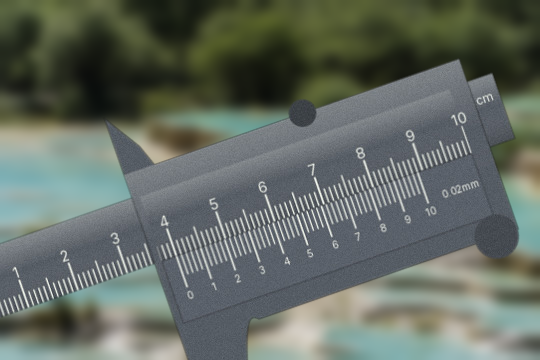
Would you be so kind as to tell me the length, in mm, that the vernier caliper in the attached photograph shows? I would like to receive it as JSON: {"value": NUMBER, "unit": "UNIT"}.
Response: {"value": 40.0, "unit": "mm"}
